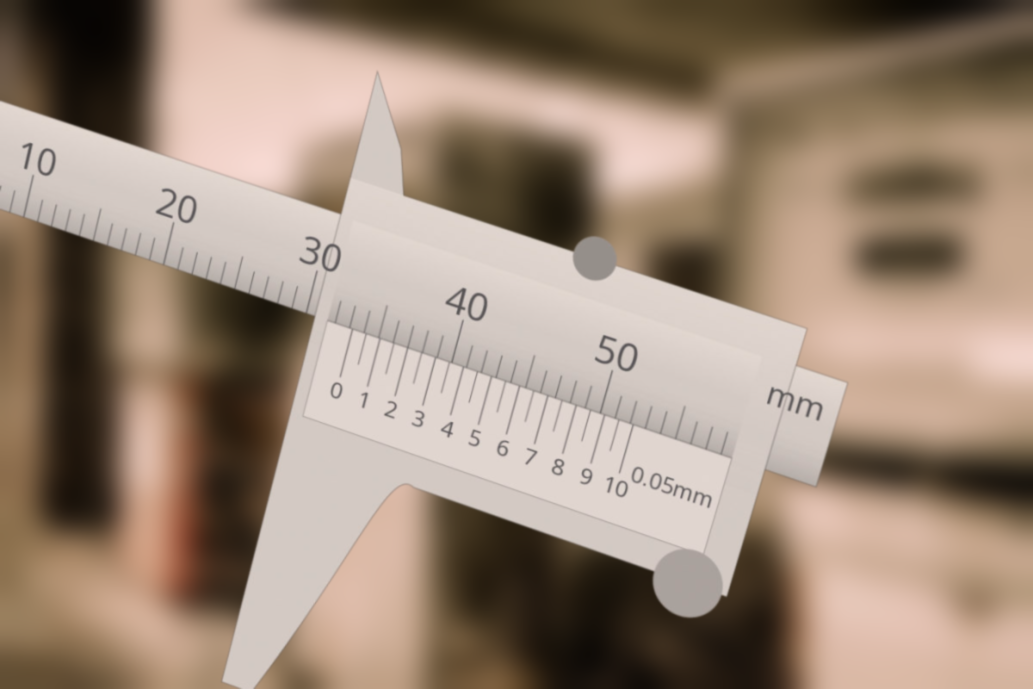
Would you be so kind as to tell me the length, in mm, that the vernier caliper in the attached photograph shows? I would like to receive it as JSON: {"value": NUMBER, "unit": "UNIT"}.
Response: {"value": 33.2, "unit": "mm"}
